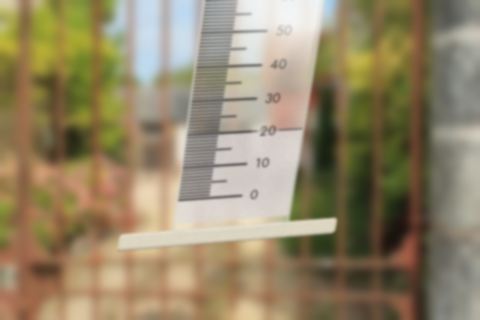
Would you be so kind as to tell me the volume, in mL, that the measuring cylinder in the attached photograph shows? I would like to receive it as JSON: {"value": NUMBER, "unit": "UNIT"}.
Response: {"value": 20, "unit": "mL"}
